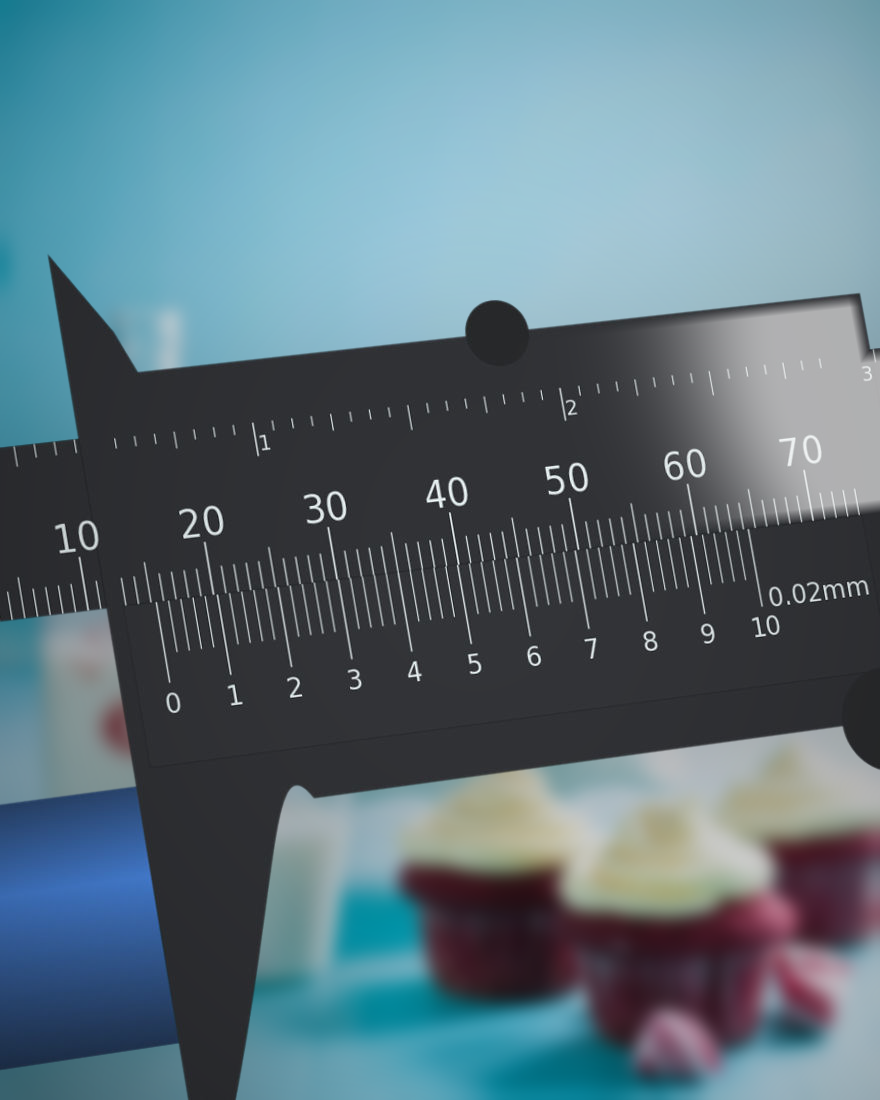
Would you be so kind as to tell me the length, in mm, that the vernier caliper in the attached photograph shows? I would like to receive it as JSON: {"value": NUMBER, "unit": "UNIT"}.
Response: {"value": 15.4, "unit": "mm"}
